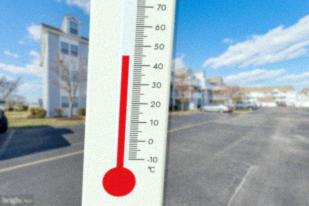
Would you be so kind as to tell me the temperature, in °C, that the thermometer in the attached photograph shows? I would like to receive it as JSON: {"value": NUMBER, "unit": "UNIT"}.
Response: {"value": 45, "unit": "°C"}
